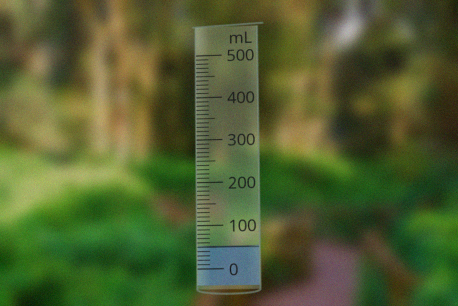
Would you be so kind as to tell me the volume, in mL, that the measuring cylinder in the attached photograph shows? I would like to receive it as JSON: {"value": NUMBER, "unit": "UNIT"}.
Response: {"value": 50, "unit": "mL"}
